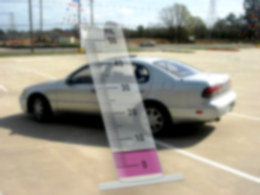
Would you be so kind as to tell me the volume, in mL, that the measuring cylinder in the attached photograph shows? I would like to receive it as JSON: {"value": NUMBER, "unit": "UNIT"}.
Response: {"value": 5, "unit": "mL"}
